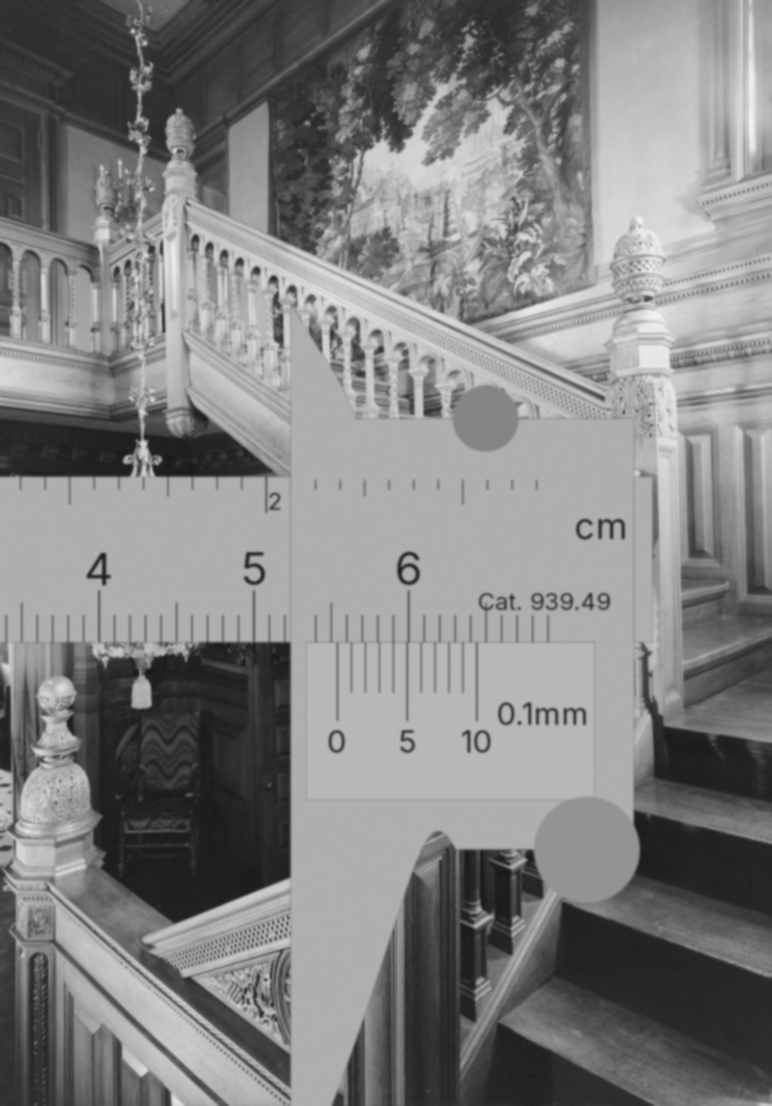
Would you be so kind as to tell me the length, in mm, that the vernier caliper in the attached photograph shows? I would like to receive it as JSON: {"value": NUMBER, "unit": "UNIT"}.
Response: {"value": 55.4, "unit": "mm"}
